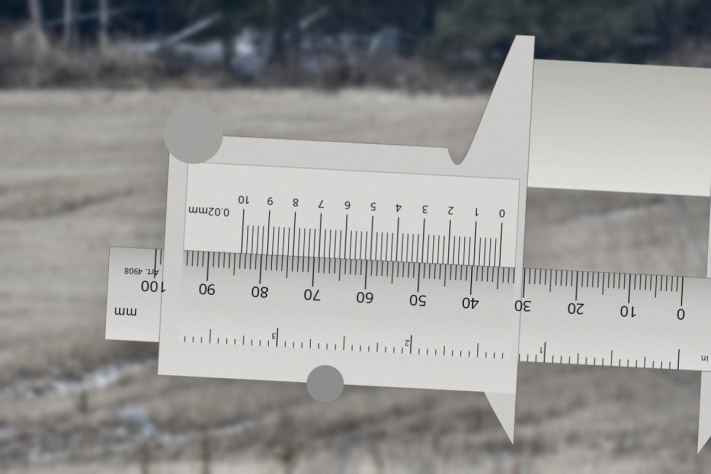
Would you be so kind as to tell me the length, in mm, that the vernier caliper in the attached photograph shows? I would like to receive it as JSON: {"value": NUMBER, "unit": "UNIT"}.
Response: {"value": 34.8, "unit": "mm"}
